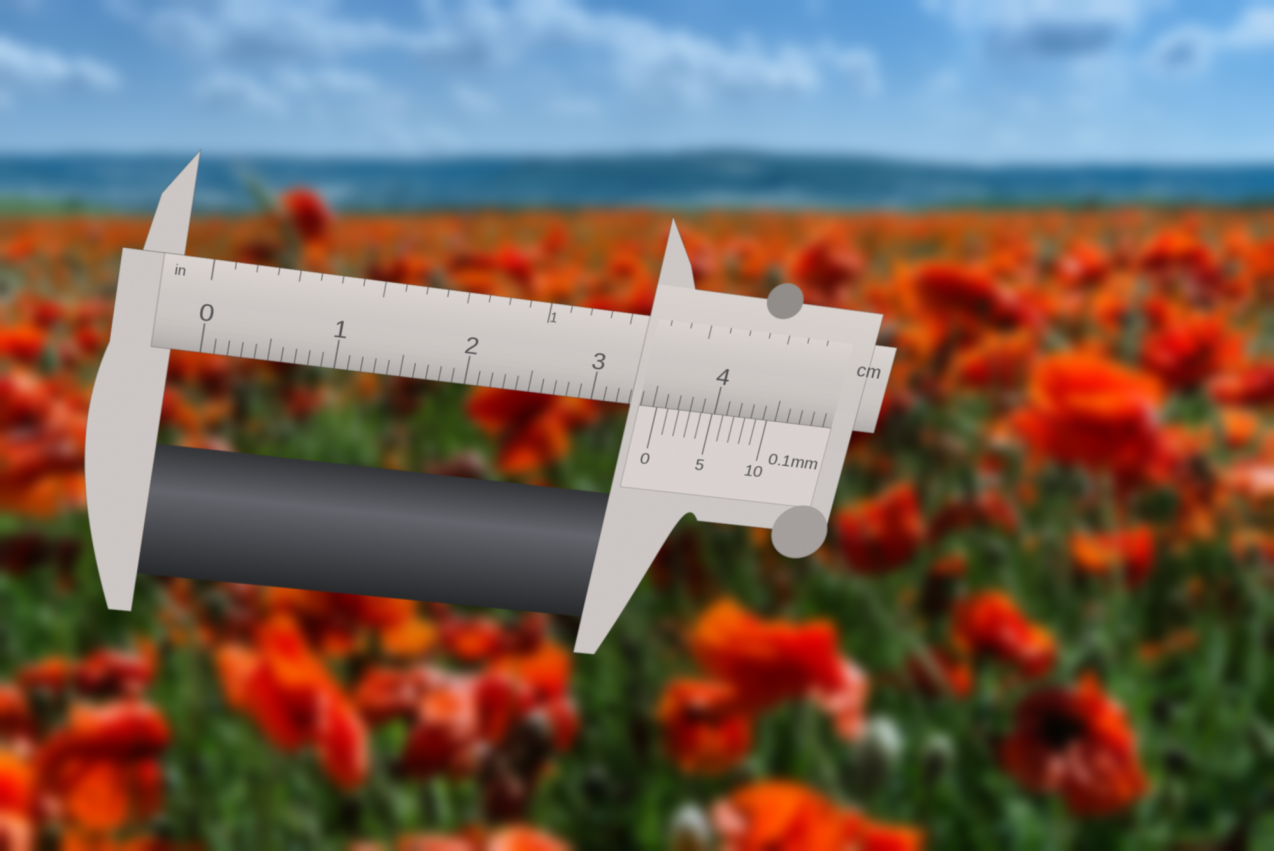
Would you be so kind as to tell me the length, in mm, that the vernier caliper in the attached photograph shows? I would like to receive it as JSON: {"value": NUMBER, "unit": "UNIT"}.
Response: {"value": 35.3, "unit": "mm"}
